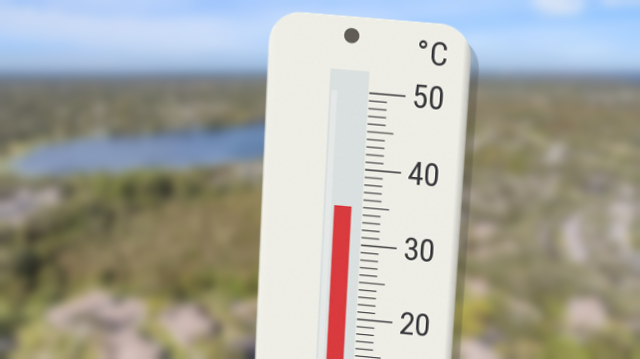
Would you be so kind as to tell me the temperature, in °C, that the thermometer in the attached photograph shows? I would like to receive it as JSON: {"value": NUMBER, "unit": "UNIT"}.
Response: {"value": 35, "unit": "°C"}
